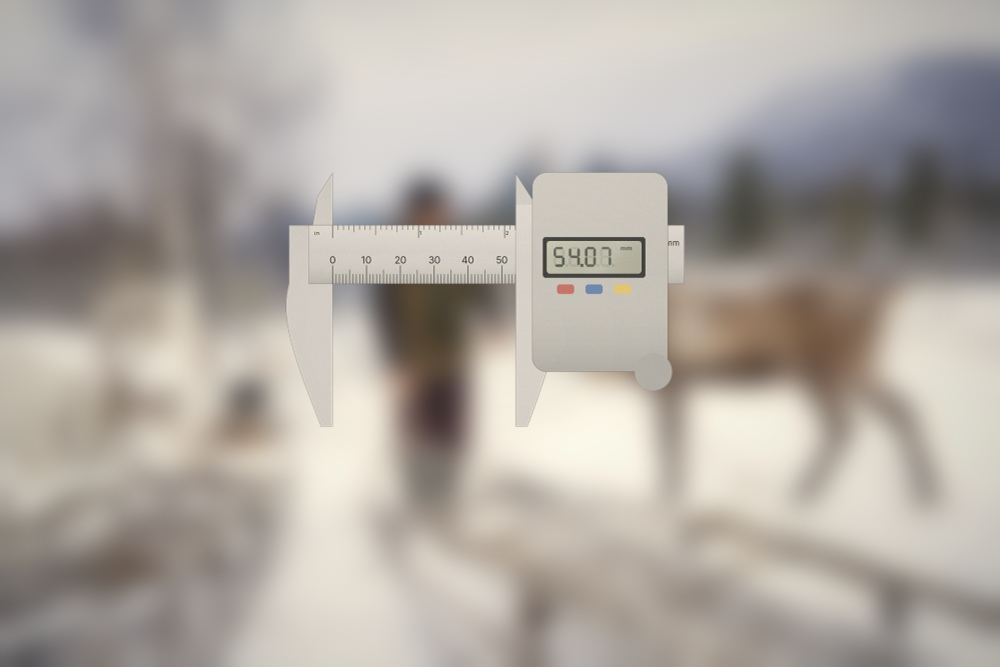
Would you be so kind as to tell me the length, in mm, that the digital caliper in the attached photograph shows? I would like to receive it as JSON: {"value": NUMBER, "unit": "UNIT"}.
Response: {"value": 54.07, "unit": "mm"}
